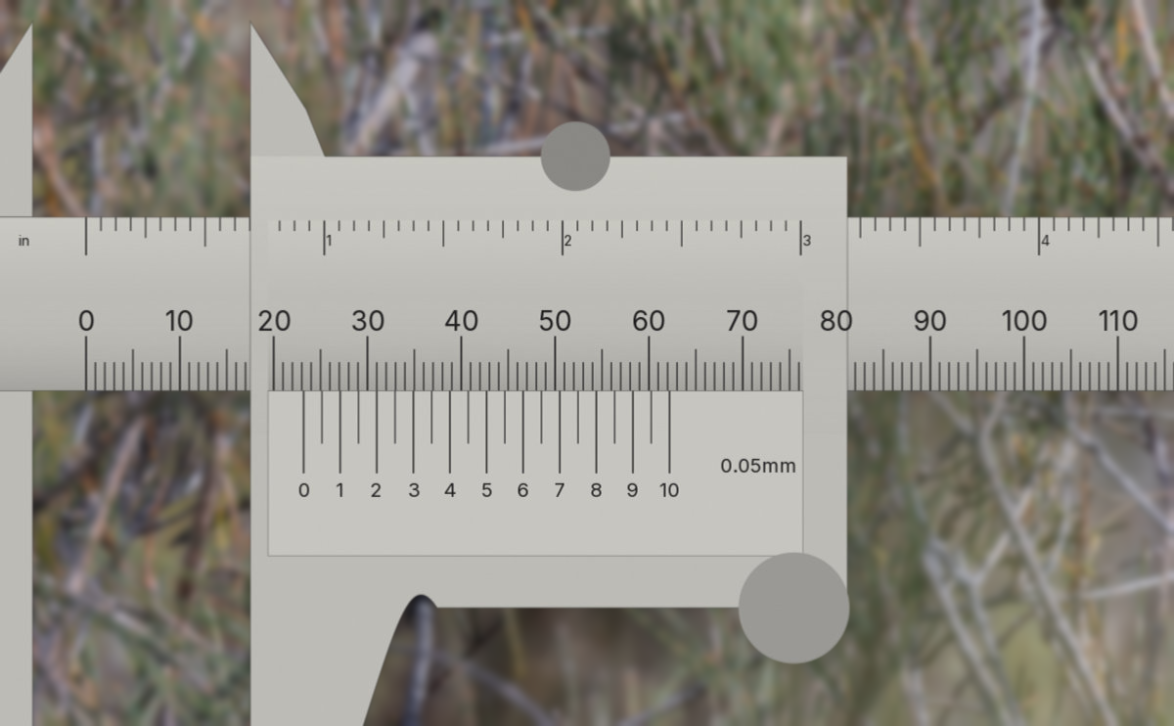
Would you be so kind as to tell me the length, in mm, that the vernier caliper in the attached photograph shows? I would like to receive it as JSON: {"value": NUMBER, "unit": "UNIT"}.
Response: {"value": 23.2, "unit": "mm"}
